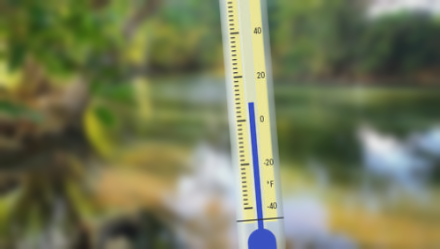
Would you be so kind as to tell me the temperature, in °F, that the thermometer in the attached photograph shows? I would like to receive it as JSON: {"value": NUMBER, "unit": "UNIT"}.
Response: {"value": 8, "unit": "°F"}
